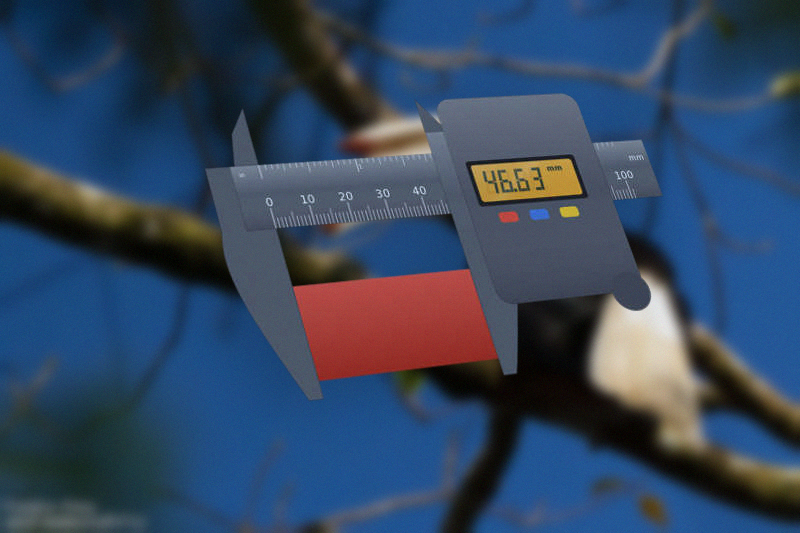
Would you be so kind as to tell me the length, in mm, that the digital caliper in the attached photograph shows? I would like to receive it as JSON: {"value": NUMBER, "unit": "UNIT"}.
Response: {"value": 46.63, "unit": "mm"}
